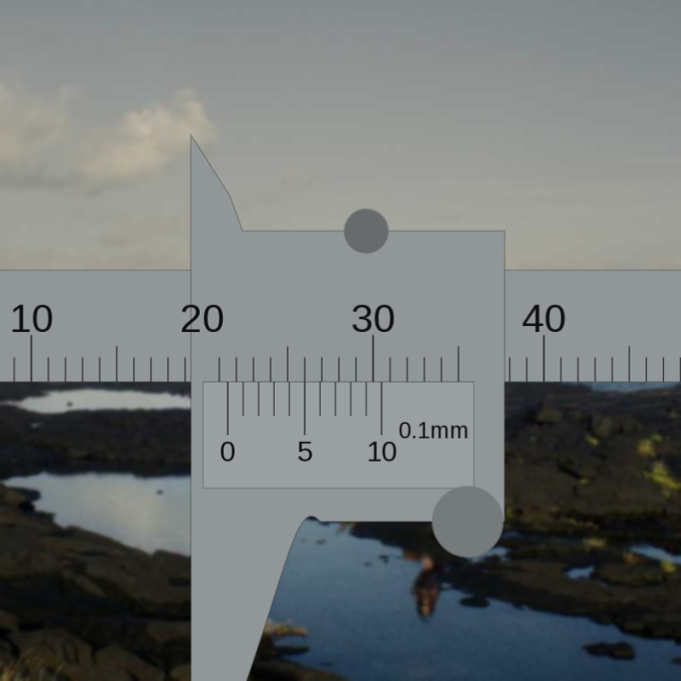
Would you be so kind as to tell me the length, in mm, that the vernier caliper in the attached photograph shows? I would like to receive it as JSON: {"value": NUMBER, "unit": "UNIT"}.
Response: {"value": 21.5, "unit": "mm"}
